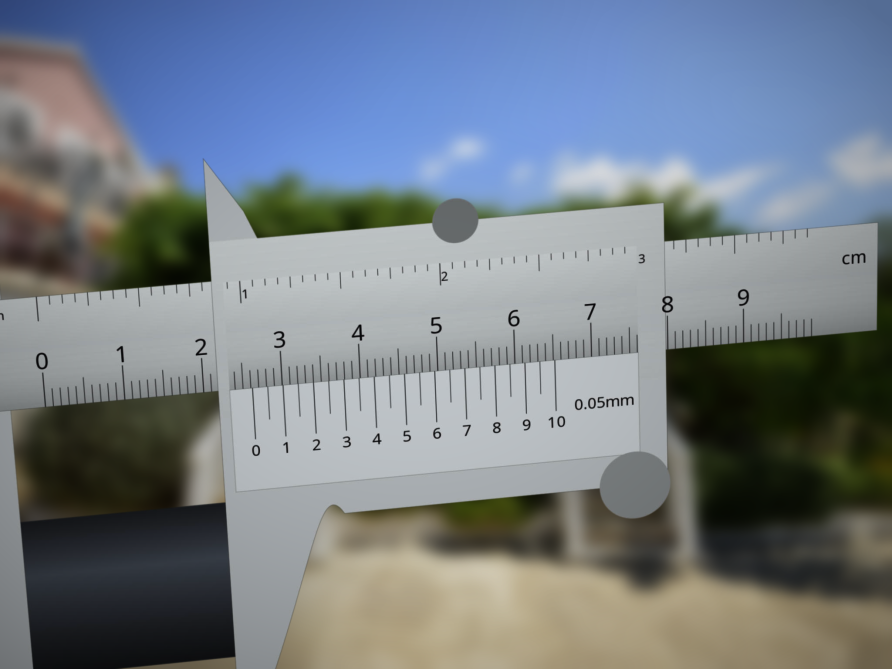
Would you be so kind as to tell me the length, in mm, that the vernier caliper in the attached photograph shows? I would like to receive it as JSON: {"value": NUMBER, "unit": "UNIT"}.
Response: {"value": 26.2, "unit": "mm"}
